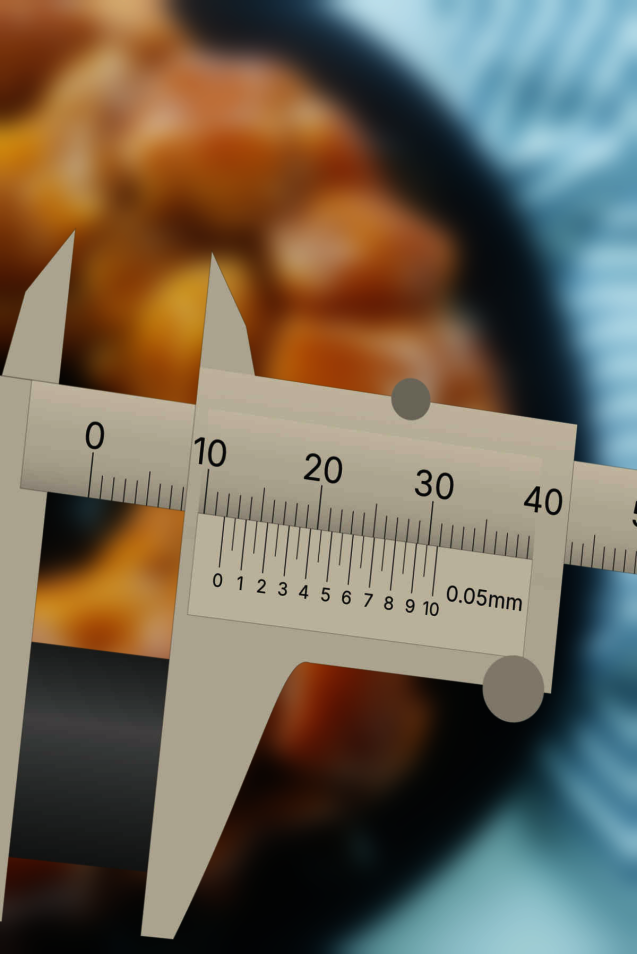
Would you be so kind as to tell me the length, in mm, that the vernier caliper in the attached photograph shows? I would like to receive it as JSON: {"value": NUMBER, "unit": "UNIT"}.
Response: {"value": 11.8, "unit": "mm"}
